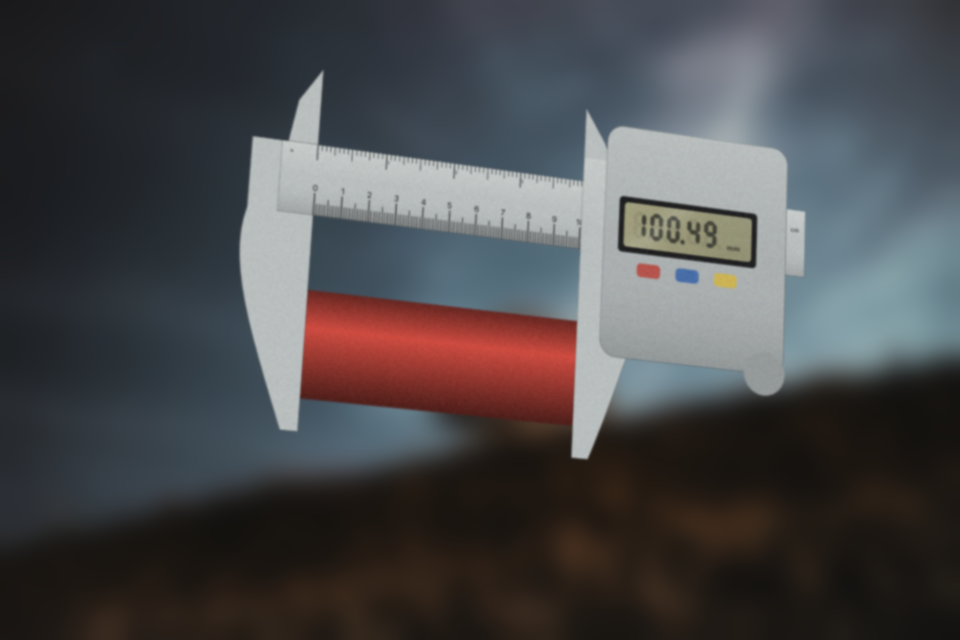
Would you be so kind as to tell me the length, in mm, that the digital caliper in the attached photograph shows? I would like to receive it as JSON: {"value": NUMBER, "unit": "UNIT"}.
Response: {"value": 100.49, "unit": "mm"}
